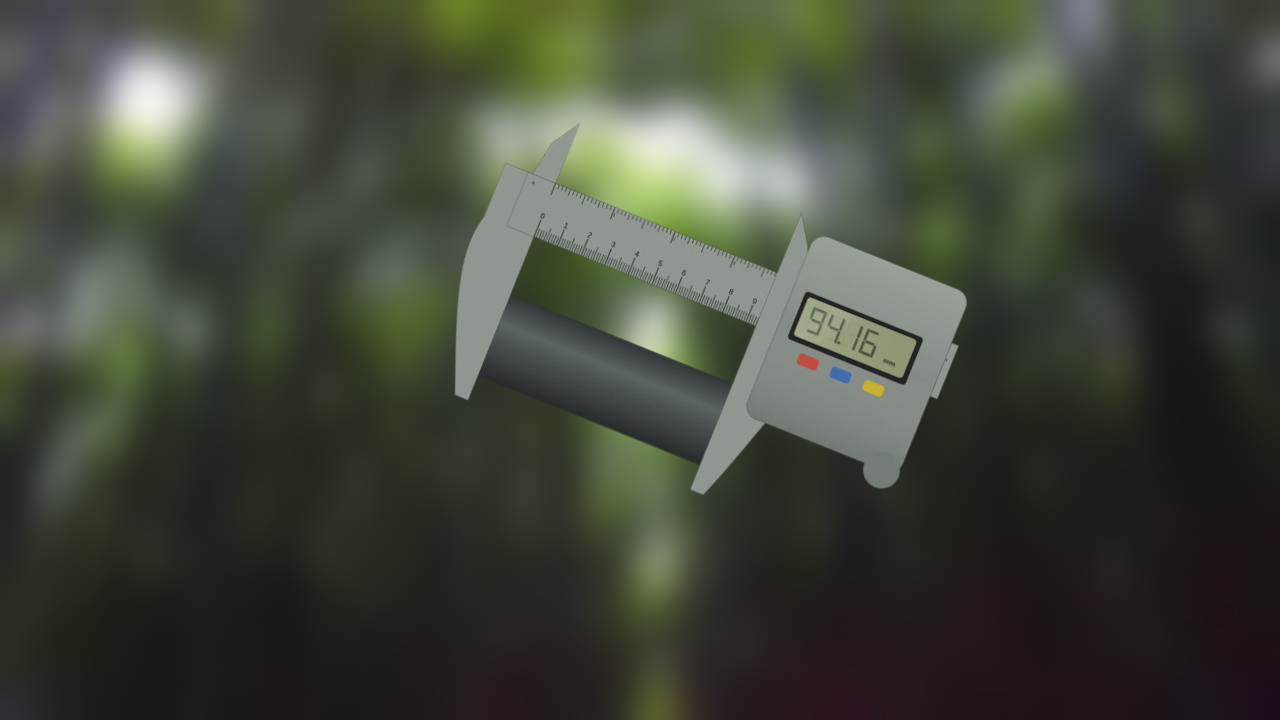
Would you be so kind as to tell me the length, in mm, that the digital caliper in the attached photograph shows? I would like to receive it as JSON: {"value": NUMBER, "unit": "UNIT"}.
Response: {"value": 94.16, "unit": "mm"}
